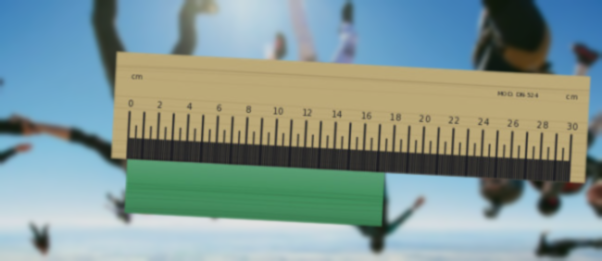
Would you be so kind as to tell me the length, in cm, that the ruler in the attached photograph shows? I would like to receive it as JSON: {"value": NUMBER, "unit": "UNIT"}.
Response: {"value": 17.5, "unit": "cm"}
